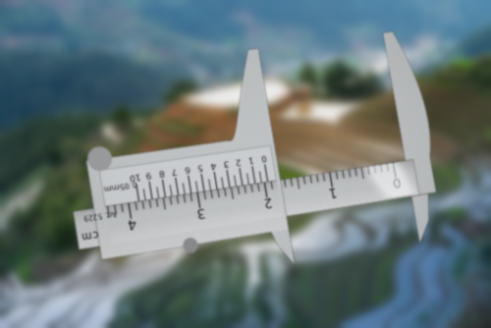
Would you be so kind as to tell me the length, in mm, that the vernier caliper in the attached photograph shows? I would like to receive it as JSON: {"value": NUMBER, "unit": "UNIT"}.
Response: {"value": 19.5, "unit": "mm"}
